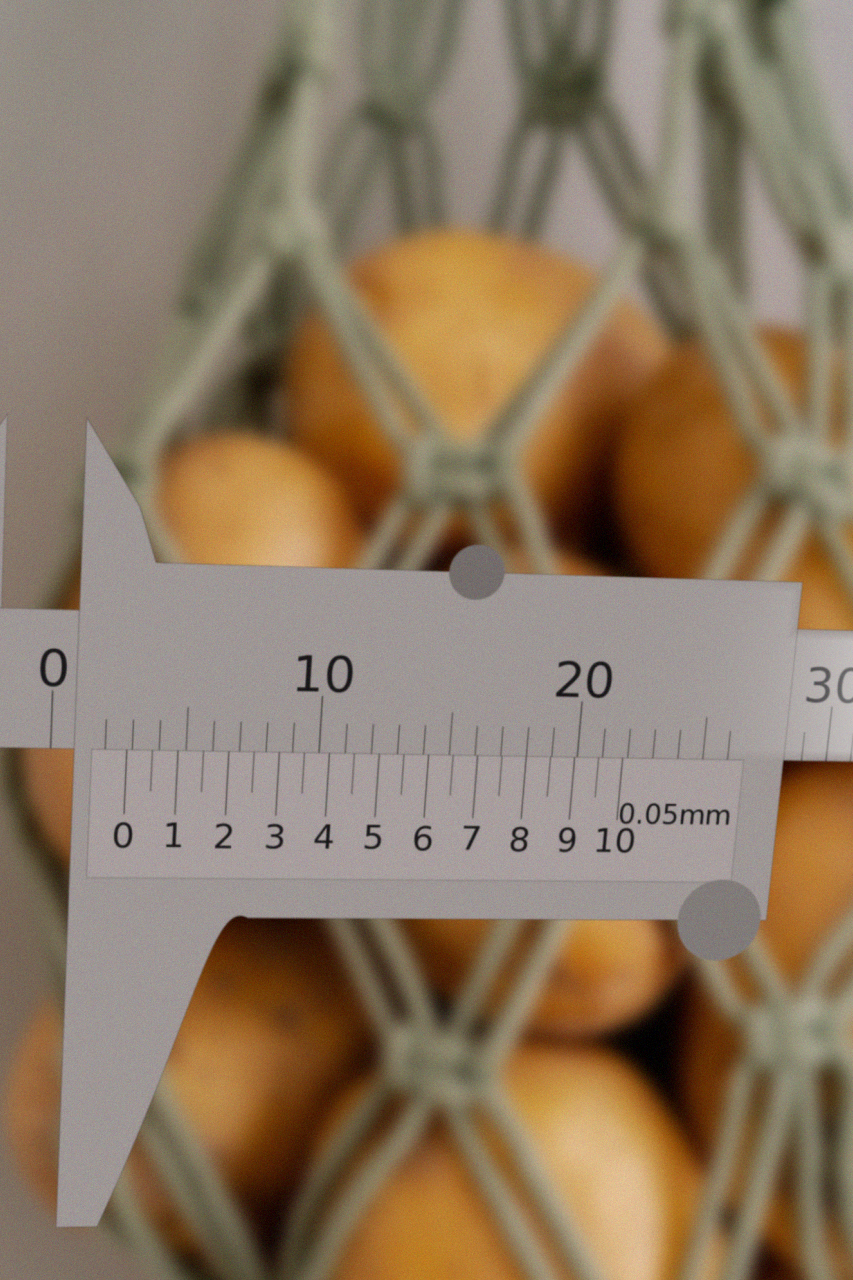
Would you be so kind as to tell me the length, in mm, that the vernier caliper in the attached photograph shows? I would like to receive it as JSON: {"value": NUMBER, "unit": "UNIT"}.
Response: {"value": 2.8, "unit": "mm"}
